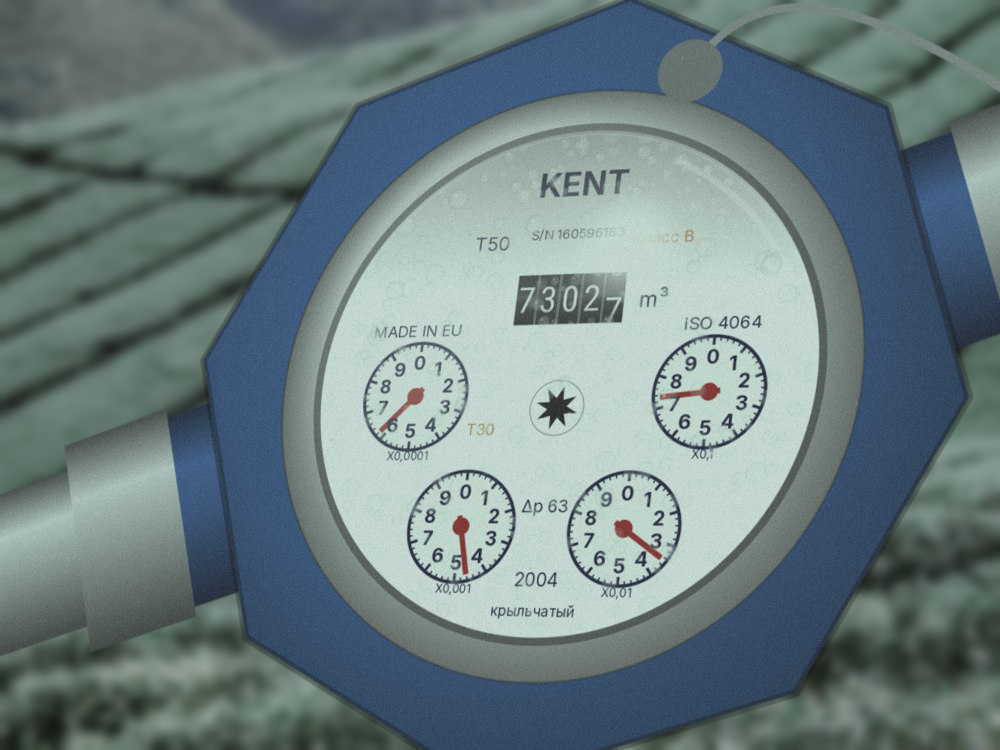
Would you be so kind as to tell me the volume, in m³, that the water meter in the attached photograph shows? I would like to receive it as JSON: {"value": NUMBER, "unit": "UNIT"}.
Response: {"value": 73026.7346, "unit": "m³"}
